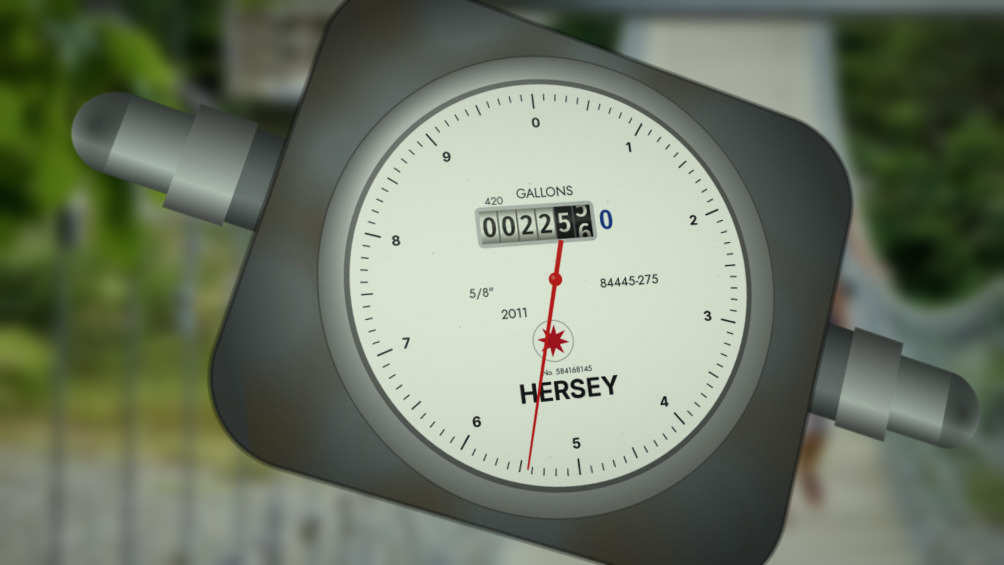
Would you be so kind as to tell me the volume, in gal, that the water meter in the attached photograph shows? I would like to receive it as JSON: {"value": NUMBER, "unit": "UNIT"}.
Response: {"value": 22555.4, "unit": "gal"}
